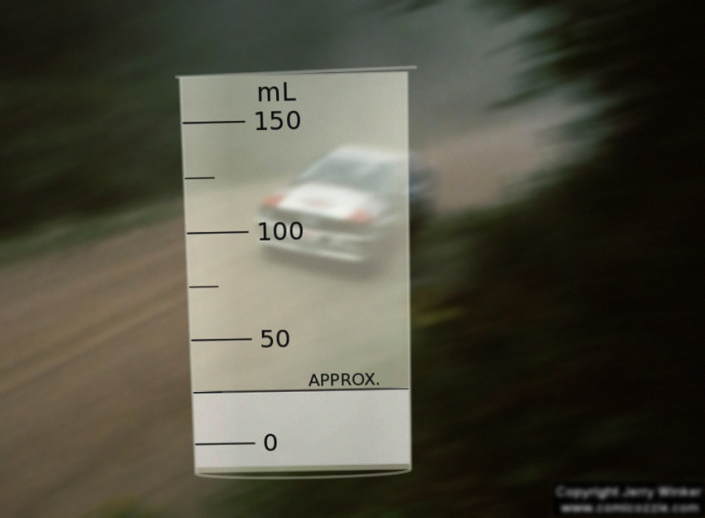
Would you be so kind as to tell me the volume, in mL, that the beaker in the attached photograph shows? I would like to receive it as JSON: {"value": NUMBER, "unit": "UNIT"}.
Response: {"value": 25, "unit": "mL"}
